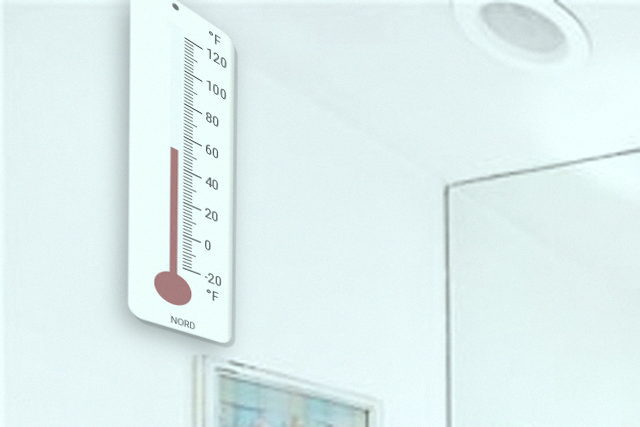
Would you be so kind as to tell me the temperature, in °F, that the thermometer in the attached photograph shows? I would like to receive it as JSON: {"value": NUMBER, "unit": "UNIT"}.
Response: {"value": 50, "unit": "°F"}
